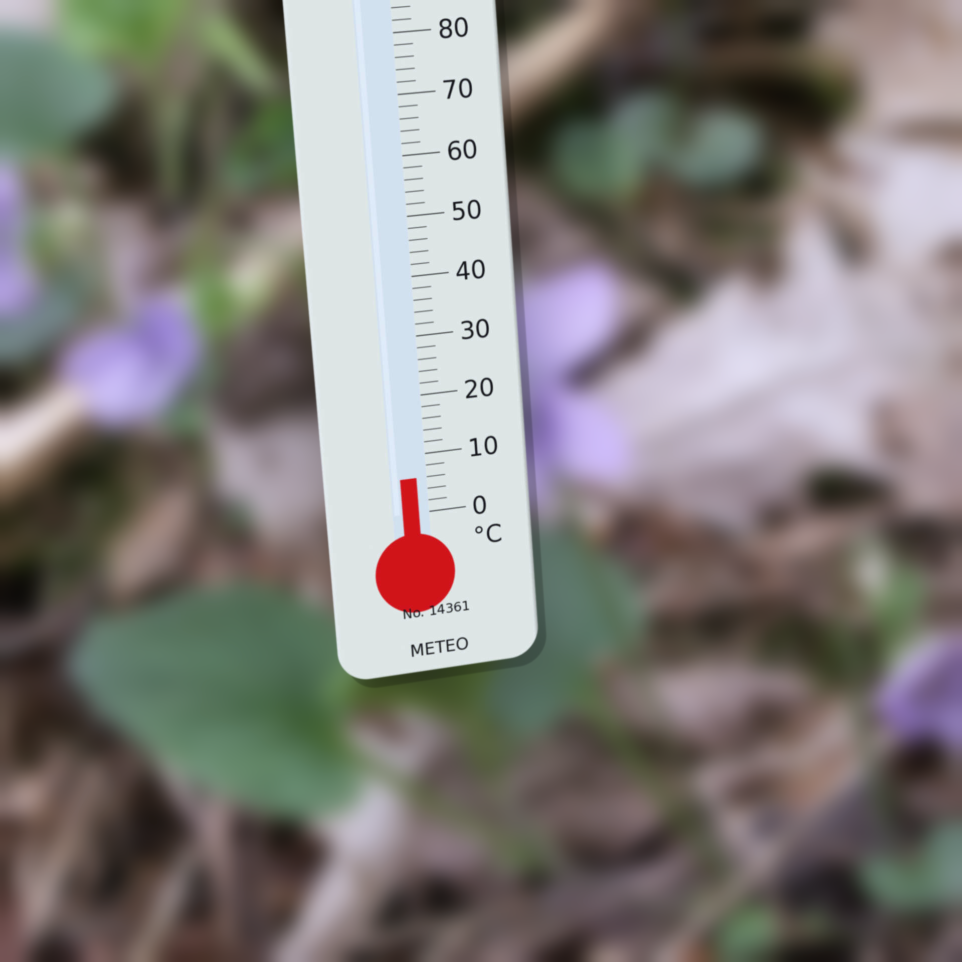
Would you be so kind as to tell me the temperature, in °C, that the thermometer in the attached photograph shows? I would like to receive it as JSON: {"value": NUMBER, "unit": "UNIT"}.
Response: {"value": 6, "unit": "°C"}
